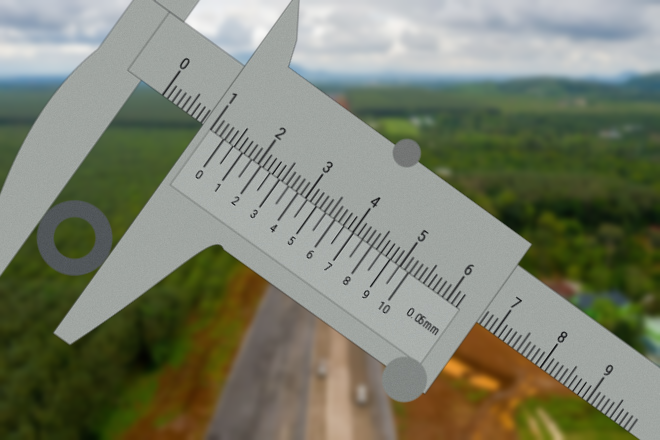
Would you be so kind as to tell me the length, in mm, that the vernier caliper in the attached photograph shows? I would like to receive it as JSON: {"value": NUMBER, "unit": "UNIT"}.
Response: {"value": 12.8, "unit": "mm"}
